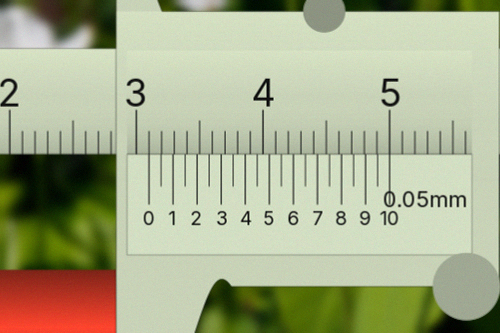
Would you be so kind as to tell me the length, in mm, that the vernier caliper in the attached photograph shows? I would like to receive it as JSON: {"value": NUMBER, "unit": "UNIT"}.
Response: {"value": 31.0, "unit": "mm"}
